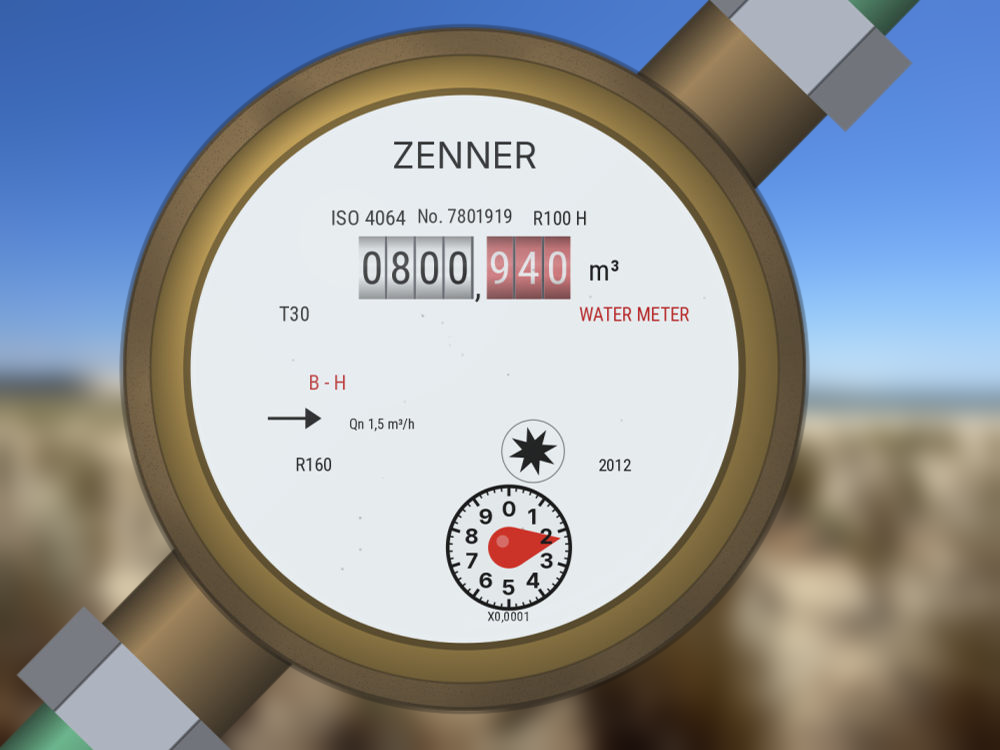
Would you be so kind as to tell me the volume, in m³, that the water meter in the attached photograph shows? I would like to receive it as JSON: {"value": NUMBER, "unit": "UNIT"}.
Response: {"value": 800.9402, "unit": "m³"}
